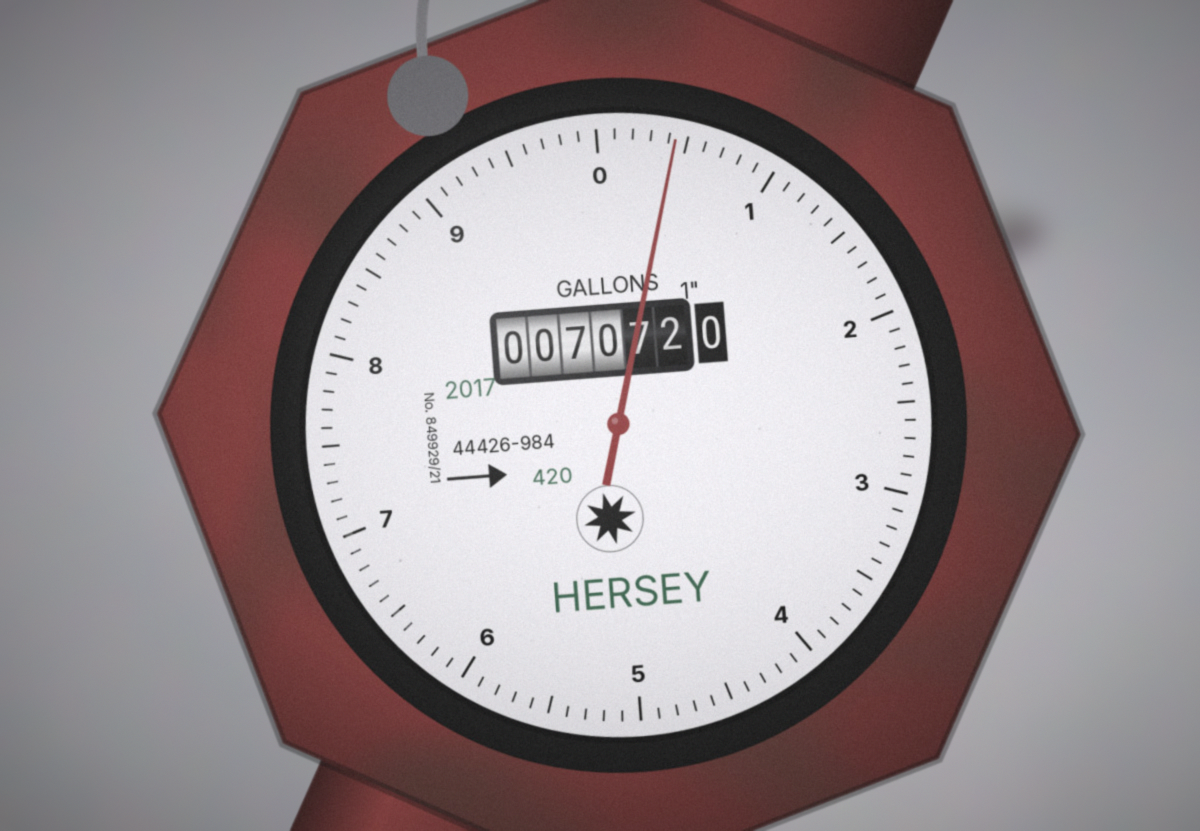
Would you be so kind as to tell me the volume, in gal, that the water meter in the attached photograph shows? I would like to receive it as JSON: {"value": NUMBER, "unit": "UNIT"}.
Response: {"value": 70720.4, "unit": "gal"}
